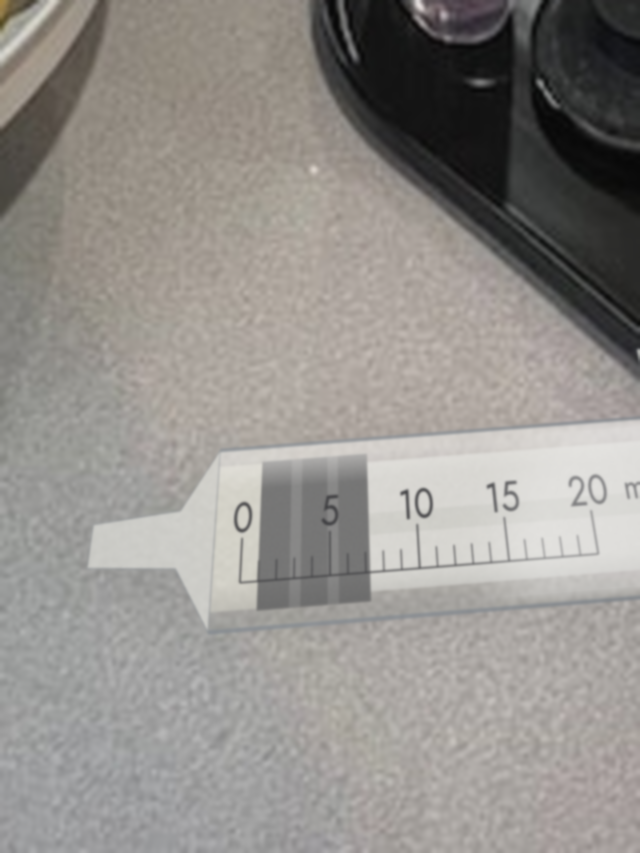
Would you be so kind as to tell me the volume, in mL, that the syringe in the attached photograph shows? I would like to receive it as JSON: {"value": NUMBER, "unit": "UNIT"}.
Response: {"value": 1, "unit": "mL"}
